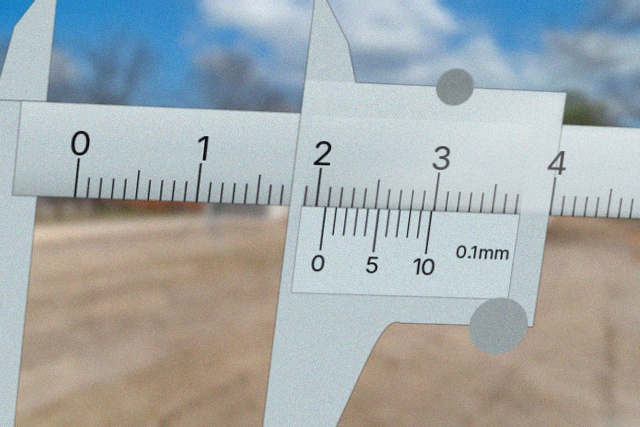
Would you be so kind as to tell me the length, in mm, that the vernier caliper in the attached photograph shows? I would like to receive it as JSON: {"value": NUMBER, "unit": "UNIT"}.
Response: {"value": 20.8, "unit": "mm"}
